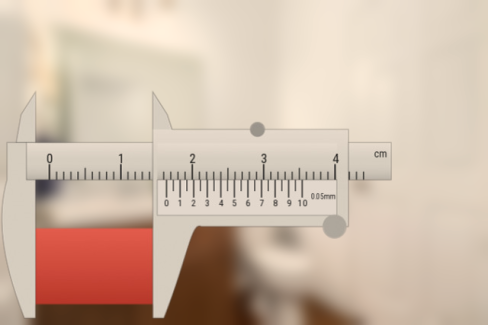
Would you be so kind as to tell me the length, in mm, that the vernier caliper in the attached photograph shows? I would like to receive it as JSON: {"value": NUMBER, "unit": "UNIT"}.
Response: {"value": 16.4, "unit": "mm"}
